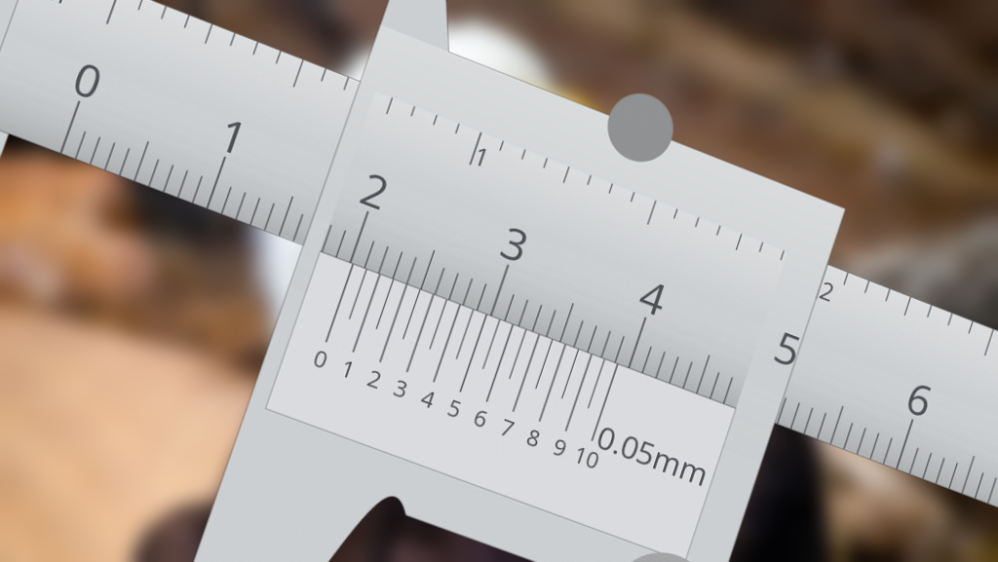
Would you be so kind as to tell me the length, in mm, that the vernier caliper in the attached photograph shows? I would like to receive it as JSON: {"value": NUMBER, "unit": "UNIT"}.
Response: {"value": 20.2, "unit": "mm"}
